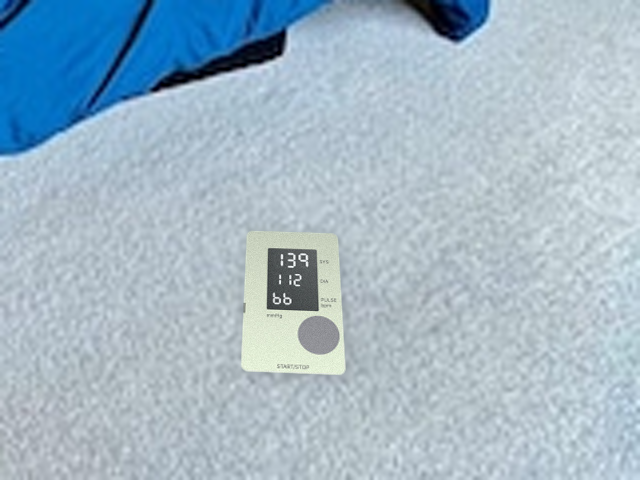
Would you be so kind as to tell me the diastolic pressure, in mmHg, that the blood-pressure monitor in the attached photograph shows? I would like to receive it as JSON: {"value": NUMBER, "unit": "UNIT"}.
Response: {"value": 112, "unit": "mmHg"}
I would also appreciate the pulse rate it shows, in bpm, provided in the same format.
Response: {"value": 66, "unit": "bpm"}
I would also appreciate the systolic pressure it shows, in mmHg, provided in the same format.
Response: {"value": 139, "unit": "mmHg"}
